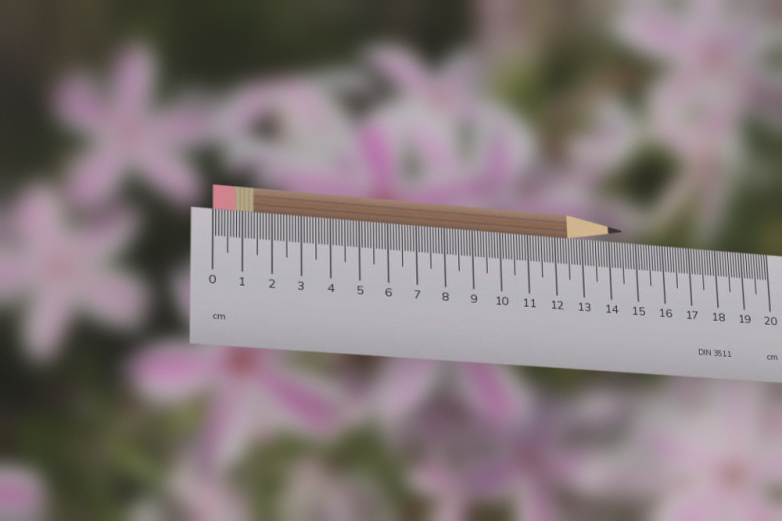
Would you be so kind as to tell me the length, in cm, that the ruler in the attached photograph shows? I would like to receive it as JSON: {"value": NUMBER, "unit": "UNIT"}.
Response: {"value": 14.5, "unit": "cm"}
